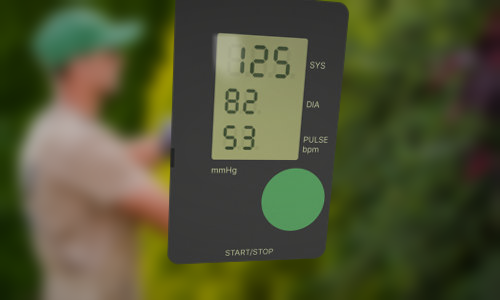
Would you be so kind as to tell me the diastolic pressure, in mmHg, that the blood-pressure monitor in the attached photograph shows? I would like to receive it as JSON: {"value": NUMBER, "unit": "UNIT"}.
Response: {"value": 82, "unit": "mmHg"}
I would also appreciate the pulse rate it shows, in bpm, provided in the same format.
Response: {"value": 53, "unit": "bpm"}
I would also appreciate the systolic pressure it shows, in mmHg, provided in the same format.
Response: {"value": 125, "unit": "mmHg"}
